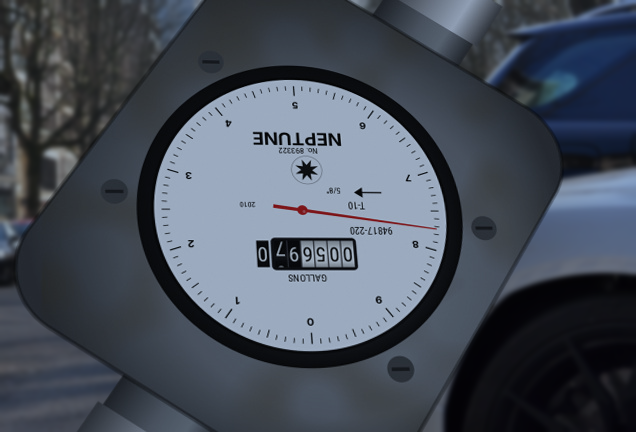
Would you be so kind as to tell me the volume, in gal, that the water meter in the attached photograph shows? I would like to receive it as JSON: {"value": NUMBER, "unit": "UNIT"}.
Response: {"value": 56967.7, "unit": "gal"}
